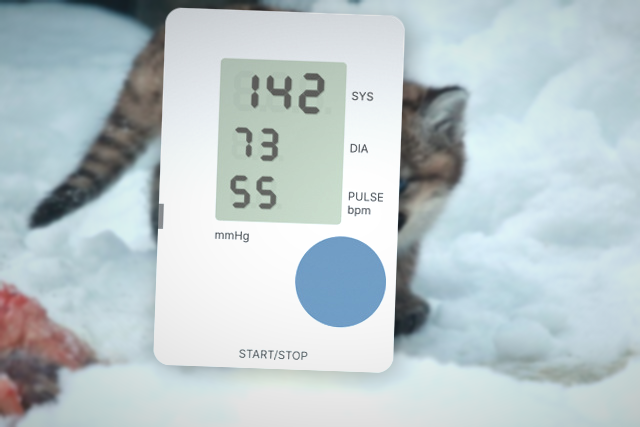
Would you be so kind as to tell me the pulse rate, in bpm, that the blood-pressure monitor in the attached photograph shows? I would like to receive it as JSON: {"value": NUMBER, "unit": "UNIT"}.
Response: {"value": 55, "unit": "bpm"}
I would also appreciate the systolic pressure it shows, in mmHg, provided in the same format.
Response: {"value": 142, "unit": "mmHg"}
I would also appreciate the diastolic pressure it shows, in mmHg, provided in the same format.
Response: {"value": 73, "unit": "mmHg"}
